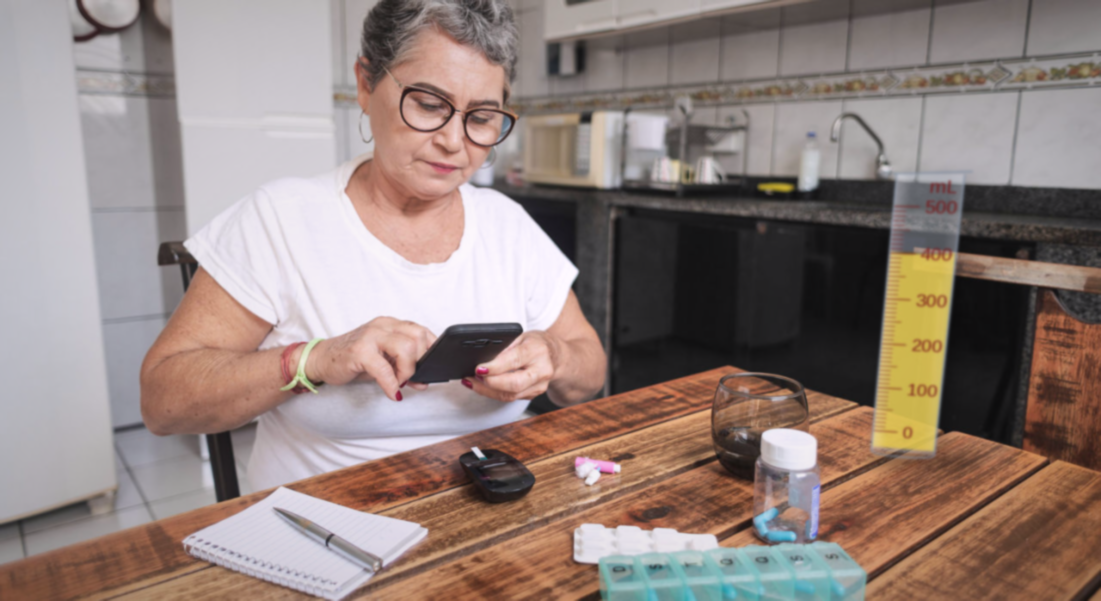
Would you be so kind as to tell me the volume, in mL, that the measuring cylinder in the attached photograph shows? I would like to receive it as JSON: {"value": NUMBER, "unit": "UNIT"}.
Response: {"value": 400, "unit": "mL"}
